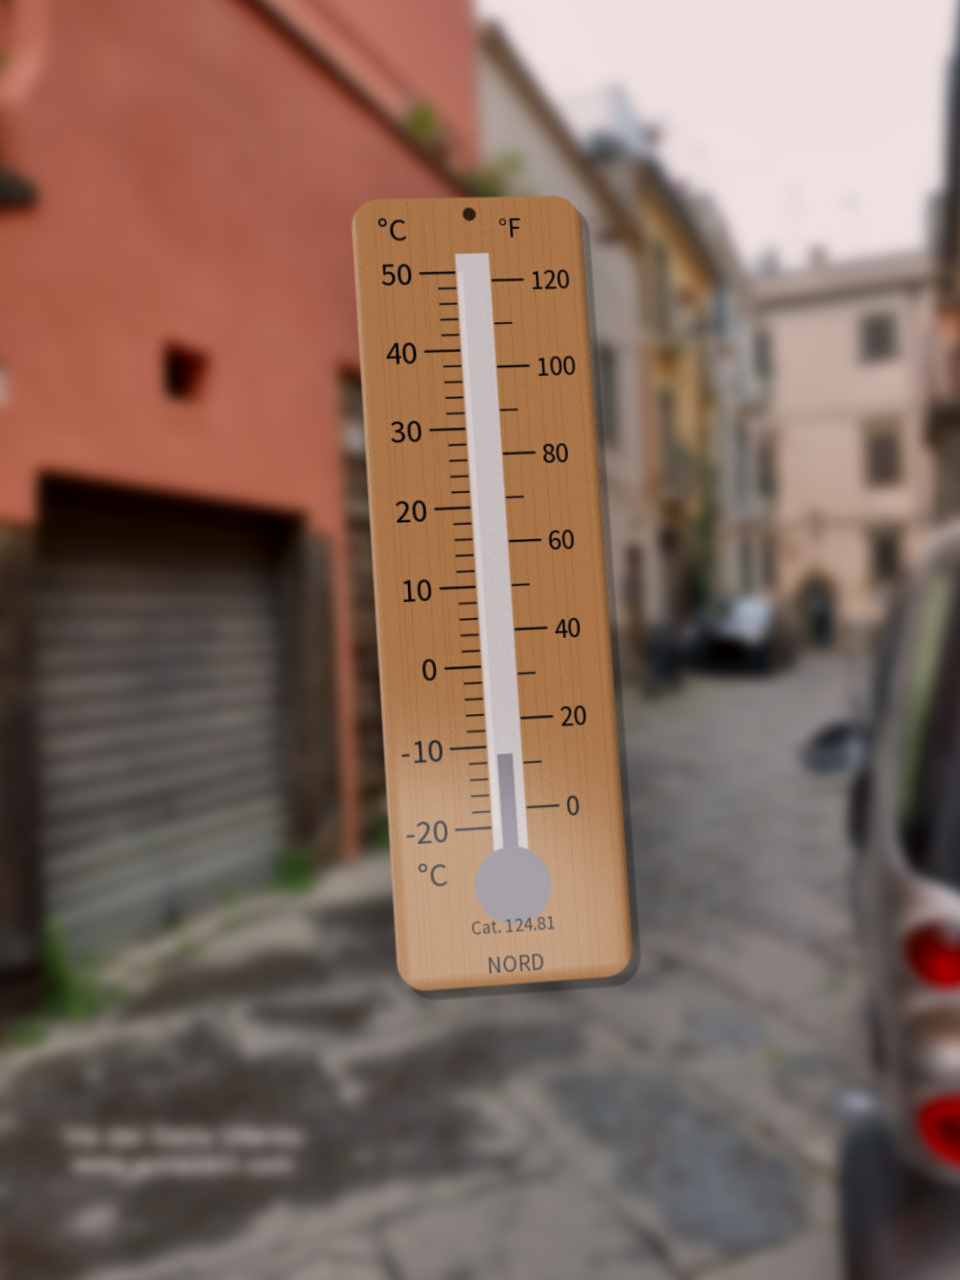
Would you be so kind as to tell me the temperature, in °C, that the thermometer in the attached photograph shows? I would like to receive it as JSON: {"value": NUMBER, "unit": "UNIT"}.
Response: {"value": -11, "unit": "°C"}
